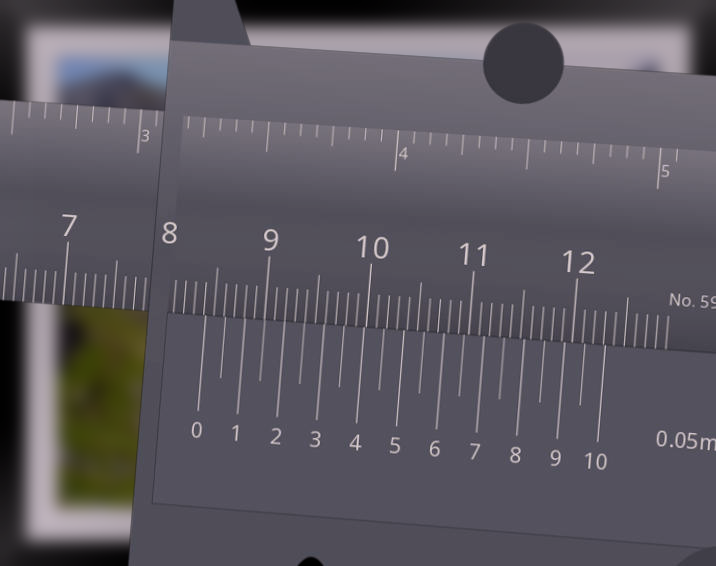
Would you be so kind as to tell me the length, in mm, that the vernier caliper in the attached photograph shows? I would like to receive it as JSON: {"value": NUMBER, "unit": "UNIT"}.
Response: {"value": 84.2, "unit": "mm"}
